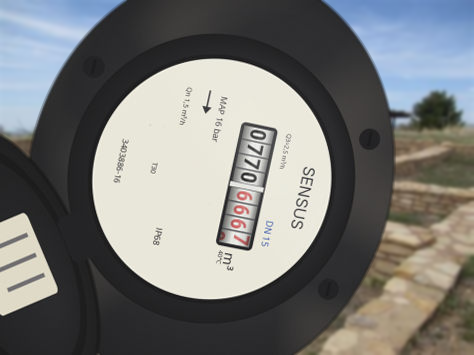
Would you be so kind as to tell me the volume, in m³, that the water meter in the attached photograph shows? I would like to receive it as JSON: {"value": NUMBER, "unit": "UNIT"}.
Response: {"value": 770.6667, "unit": "m³"}
